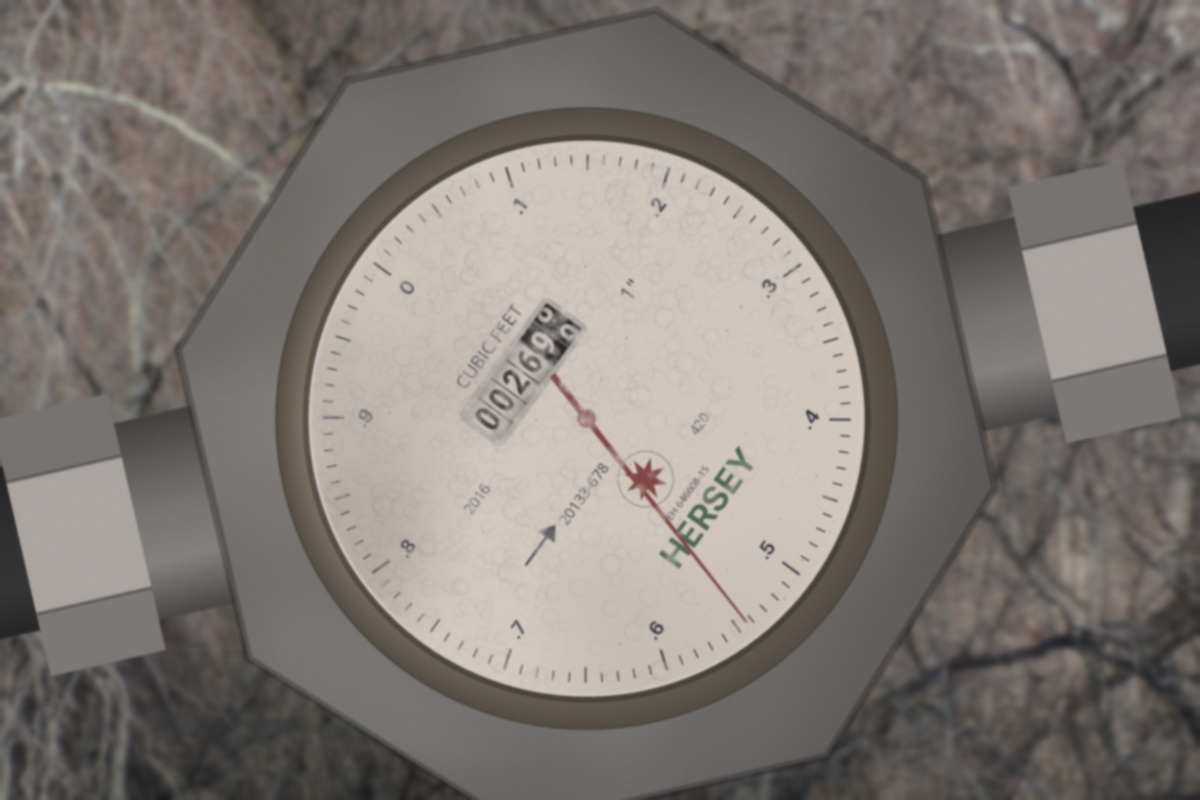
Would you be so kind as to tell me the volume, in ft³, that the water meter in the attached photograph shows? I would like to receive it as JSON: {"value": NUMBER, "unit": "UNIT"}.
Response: {"value": 2698.54, "unit": "ft³"}
